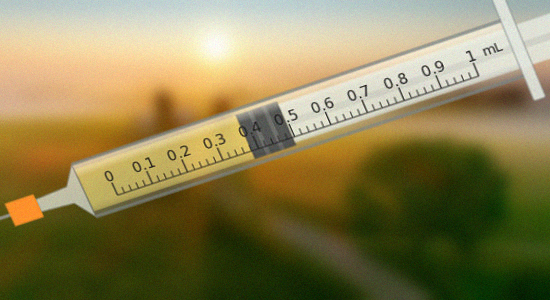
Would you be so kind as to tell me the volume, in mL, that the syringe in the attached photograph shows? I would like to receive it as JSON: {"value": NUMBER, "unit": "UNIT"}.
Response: {"value": 0.38, "unit": "mL"}
